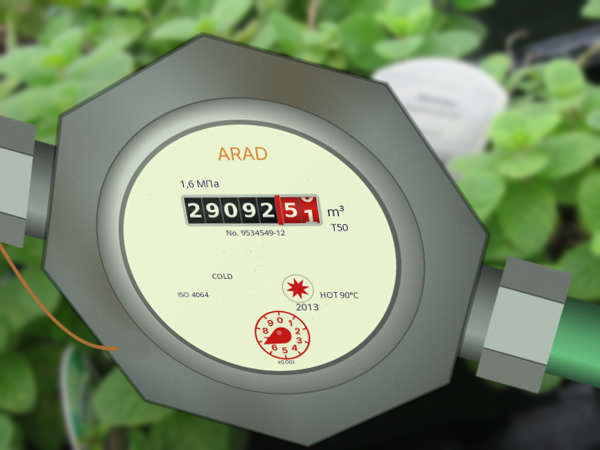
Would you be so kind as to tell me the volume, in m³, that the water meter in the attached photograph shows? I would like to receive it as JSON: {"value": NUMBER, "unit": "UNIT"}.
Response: {"value": 29092.506, "unit": "m³"}
